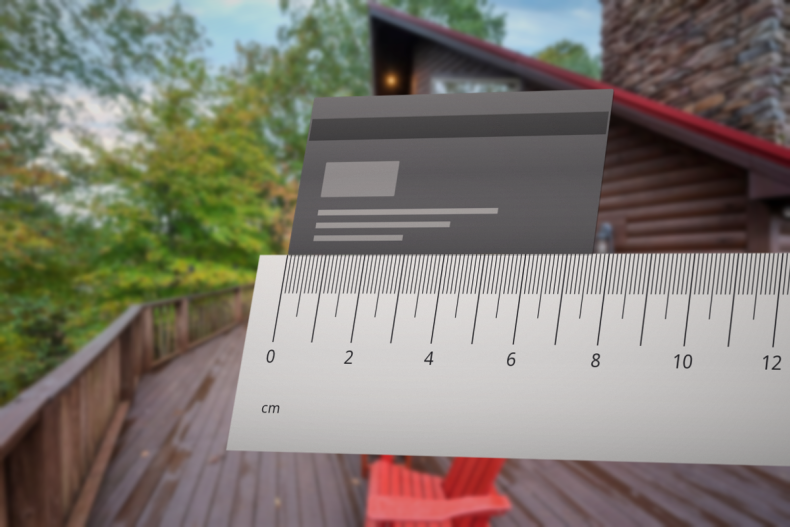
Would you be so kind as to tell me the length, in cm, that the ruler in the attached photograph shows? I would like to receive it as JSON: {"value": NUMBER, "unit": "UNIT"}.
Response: {"value": 7.6, "unit": "cm"}
